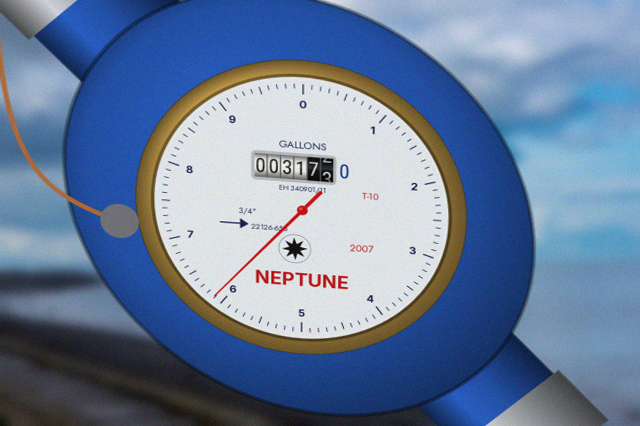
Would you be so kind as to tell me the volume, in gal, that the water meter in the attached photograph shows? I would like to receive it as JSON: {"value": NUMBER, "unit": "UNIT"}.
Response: {"value": 31726.1, "unit": "gal"}
